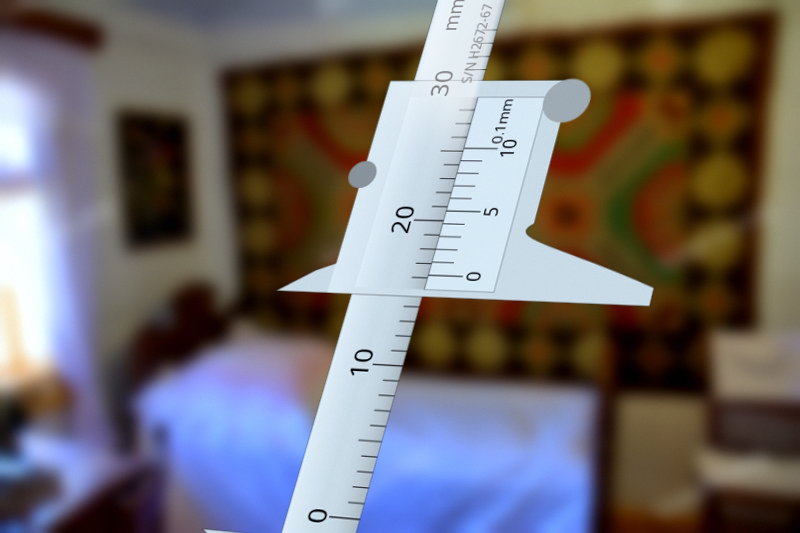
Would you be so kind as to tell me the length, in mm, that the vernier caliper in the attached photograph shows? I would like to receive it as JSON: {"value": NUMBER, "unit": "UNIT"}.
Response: {"value": 16.2, "unit": "mm"}
